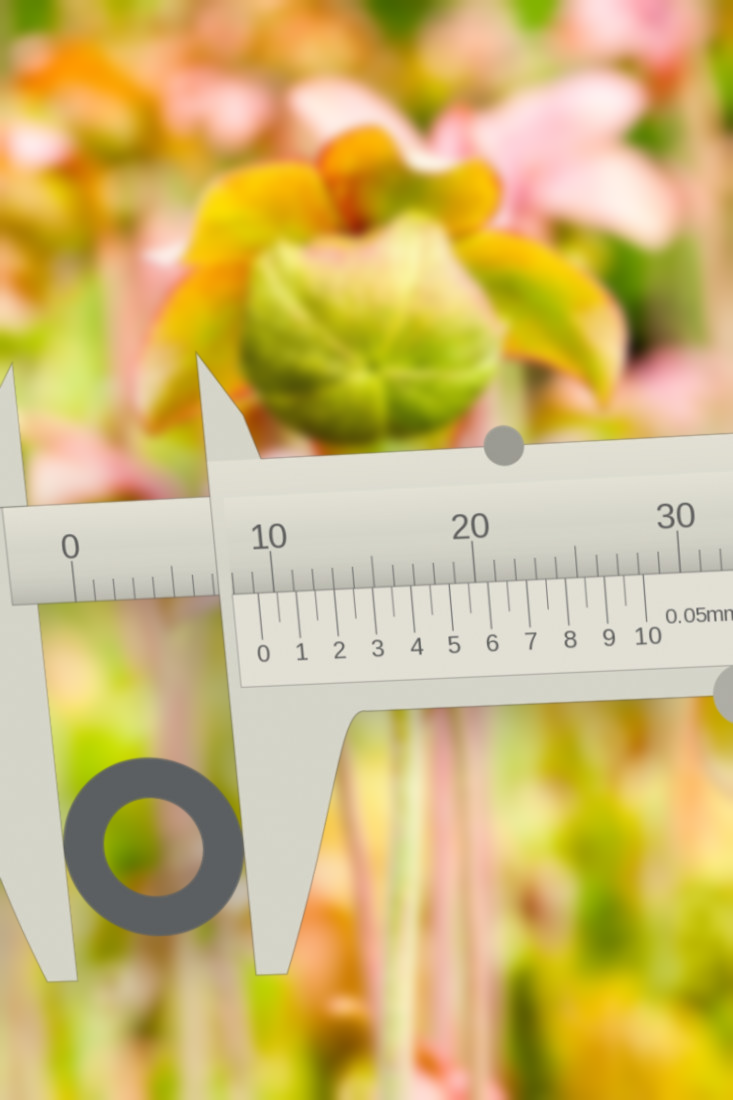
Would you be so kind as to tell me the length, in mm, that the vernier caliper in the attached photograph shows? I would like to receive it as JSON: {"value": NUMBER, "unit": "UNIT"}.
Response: {"value": 9.2, "unit": "mm"}
